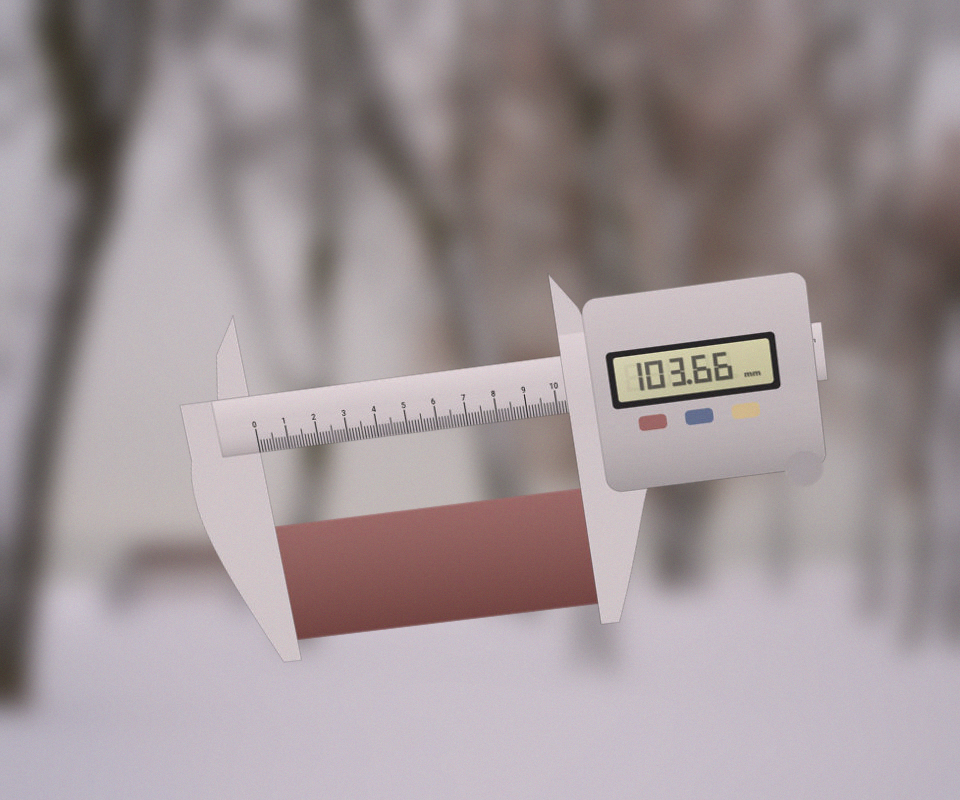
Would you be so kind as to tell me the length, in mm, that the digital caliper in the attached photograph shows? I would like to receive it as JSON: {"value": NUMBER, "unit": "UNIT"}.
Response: {"value": 103.66, "unit": "mm"}
